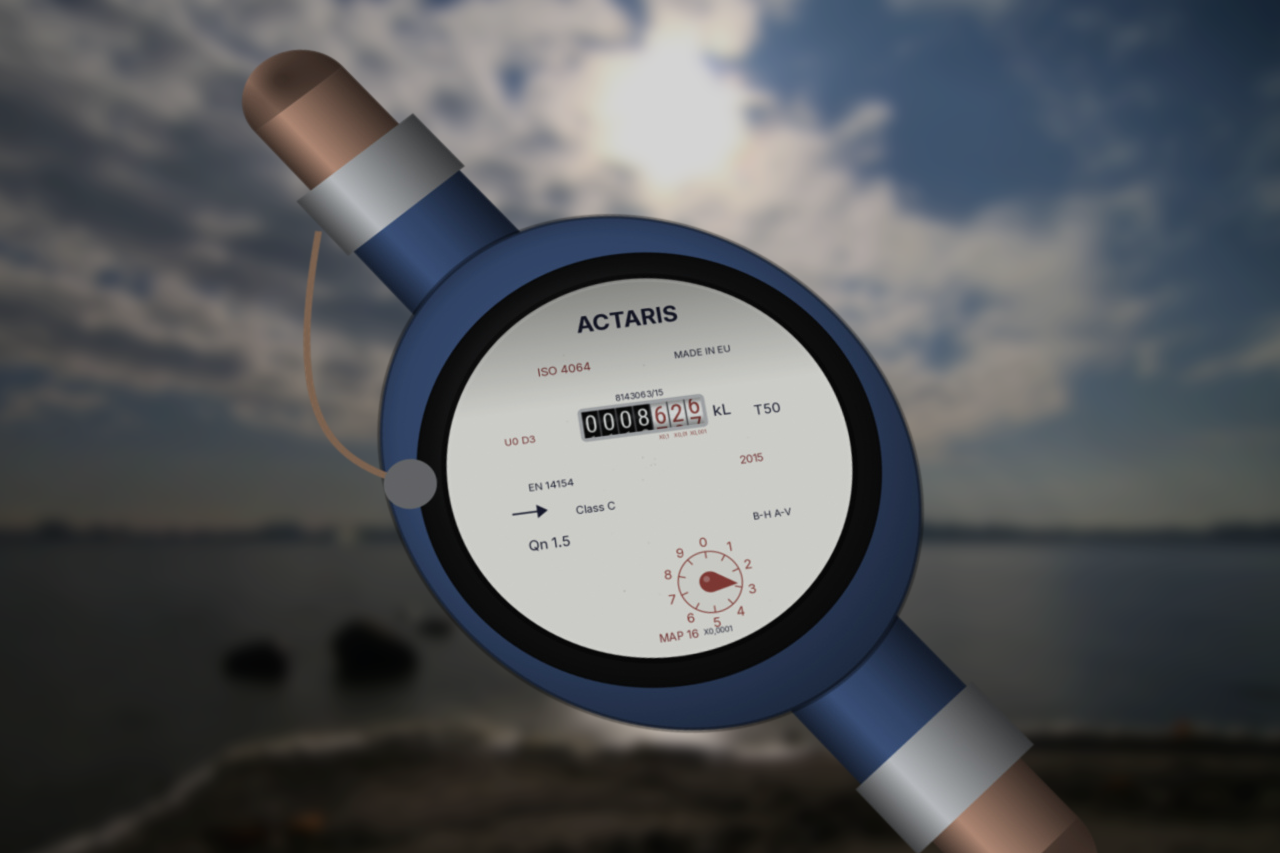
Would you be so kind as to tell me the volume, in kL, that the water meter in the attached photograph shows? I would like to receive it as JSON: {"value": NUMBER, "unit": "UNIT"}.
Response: {"value": 8.6262, "unit": "kL"}
